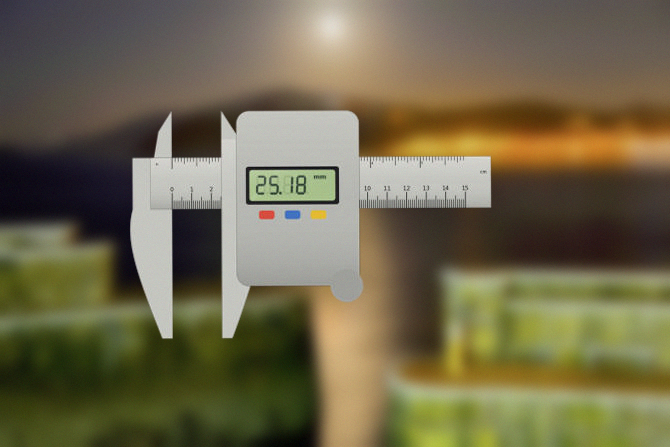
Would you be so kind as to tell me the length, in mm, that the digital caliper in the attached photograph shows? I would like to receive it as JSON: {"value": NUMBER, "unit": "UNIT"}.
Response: {"value": 25.18, "unit": "mm"}
